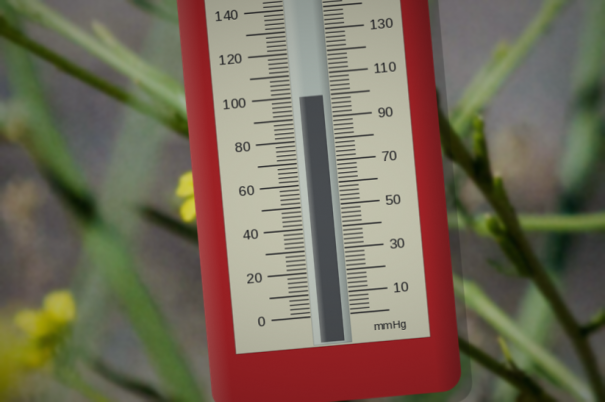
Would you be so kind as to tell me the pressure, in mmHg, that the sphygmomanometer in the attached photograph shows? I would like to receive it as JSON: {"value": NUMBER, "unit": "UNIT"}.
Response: {"value": 100, "unit": "mmHg"}
